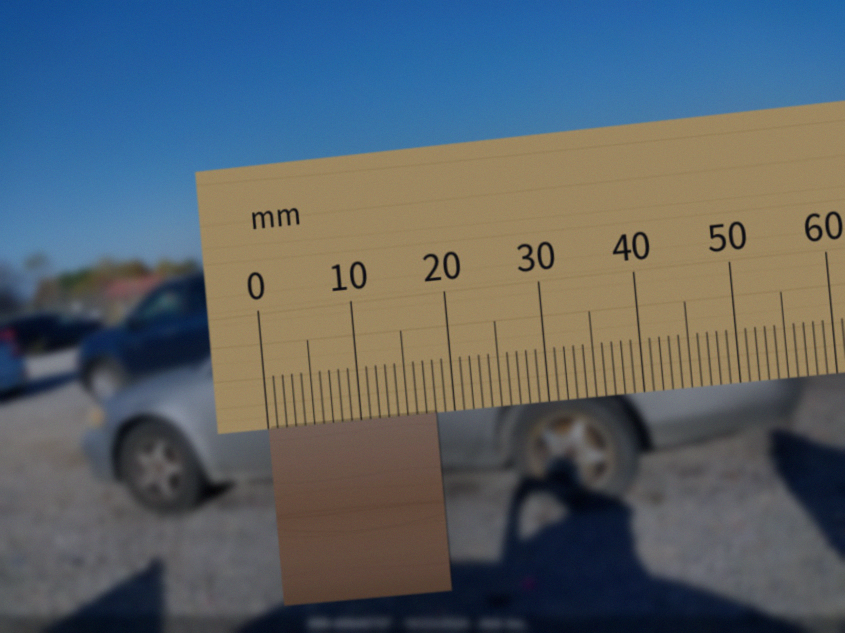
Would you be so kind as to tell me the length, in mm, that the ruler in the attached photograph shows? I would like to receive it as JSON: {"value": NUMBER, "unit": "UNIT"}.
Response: {"value": 18, "unit": "mm"}
